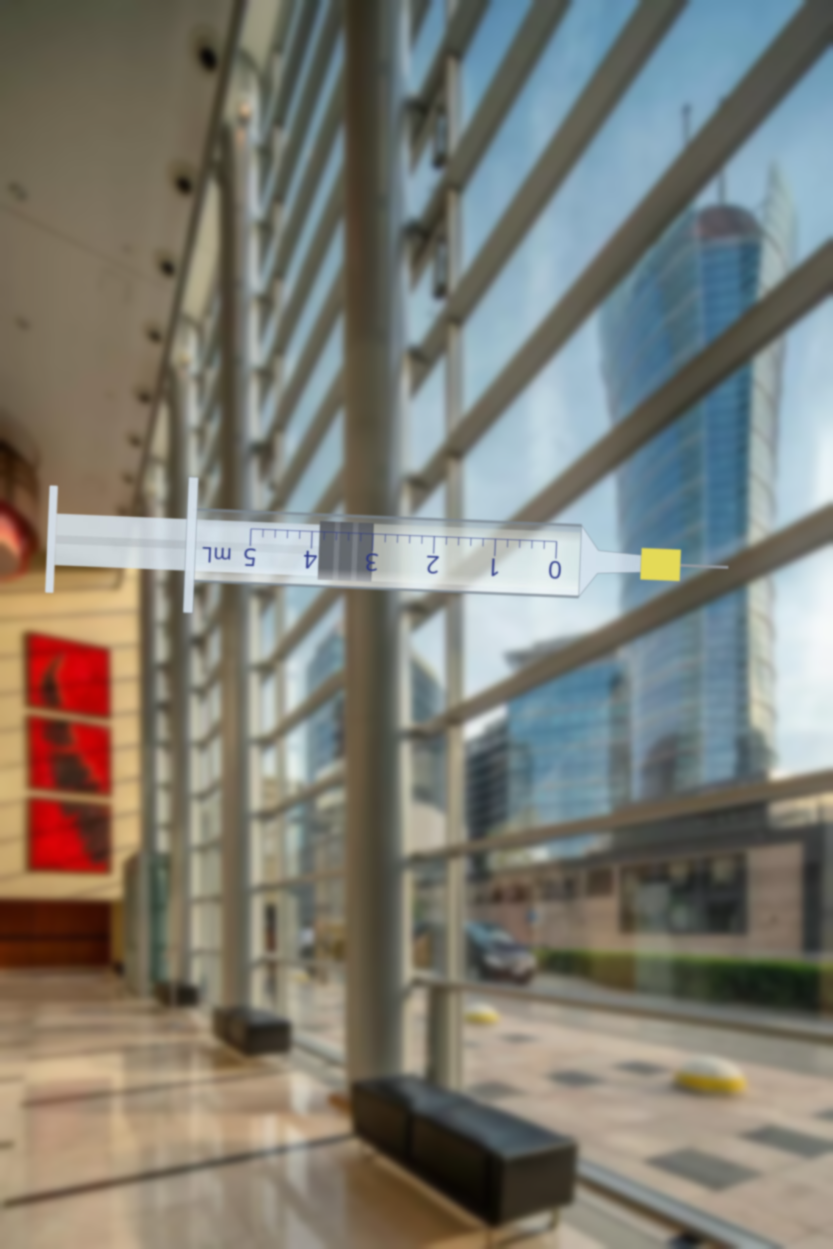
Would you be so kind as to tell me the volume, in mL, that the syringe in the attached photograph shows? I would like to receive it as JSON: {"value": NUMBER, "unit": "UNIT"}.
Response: {"value": 3, "unit": "mL"}
